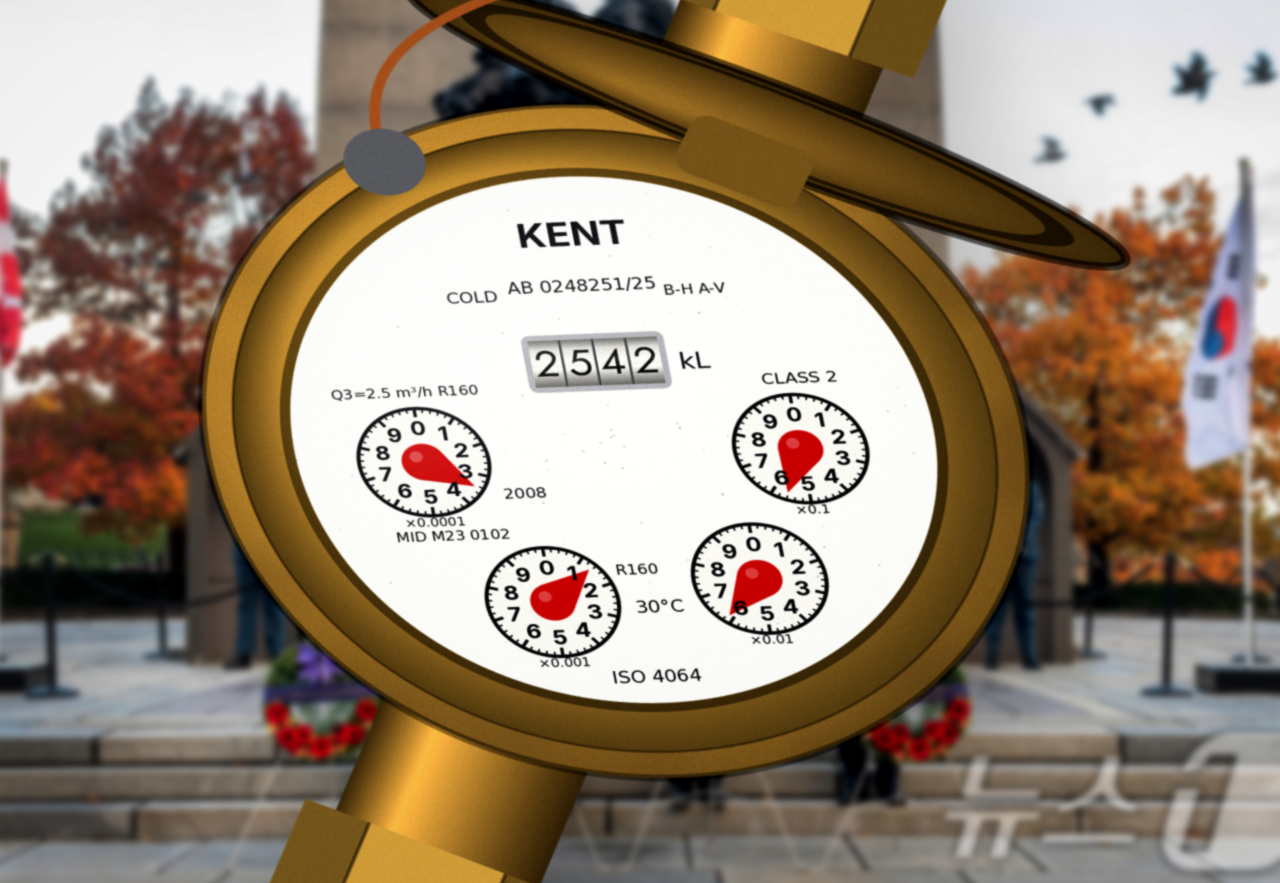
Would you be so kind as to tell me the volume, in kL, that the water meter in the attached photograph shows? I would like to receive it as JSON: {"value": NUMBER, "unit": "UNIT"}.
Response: {"value": 2542.5613, "unit": "kL"}
